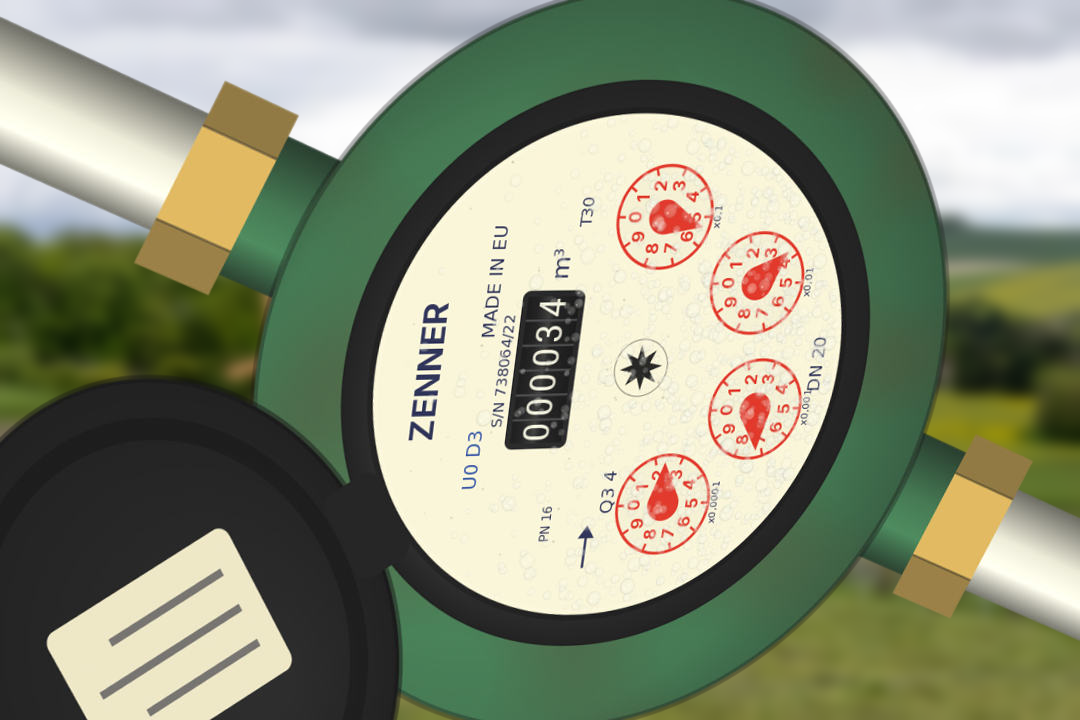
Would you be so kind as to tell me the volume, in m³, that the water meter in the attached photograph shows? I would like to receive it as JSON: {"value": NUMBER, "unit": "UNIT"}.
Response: {"value": 34.5372, "unit": "m³"}
